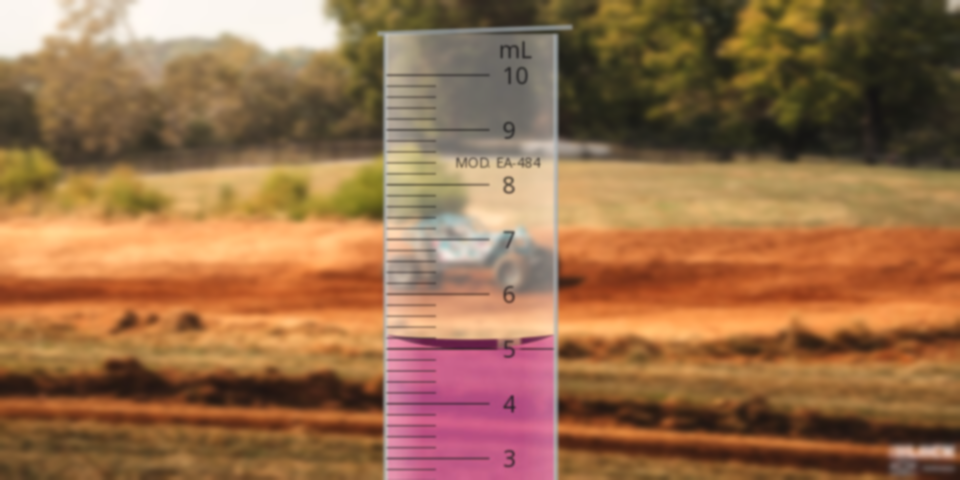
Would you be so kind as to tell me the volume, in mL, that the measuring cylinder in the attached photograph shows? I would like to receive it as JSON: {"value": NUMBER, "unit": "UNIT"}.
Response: {"value": 5, "unit": "mL"}
